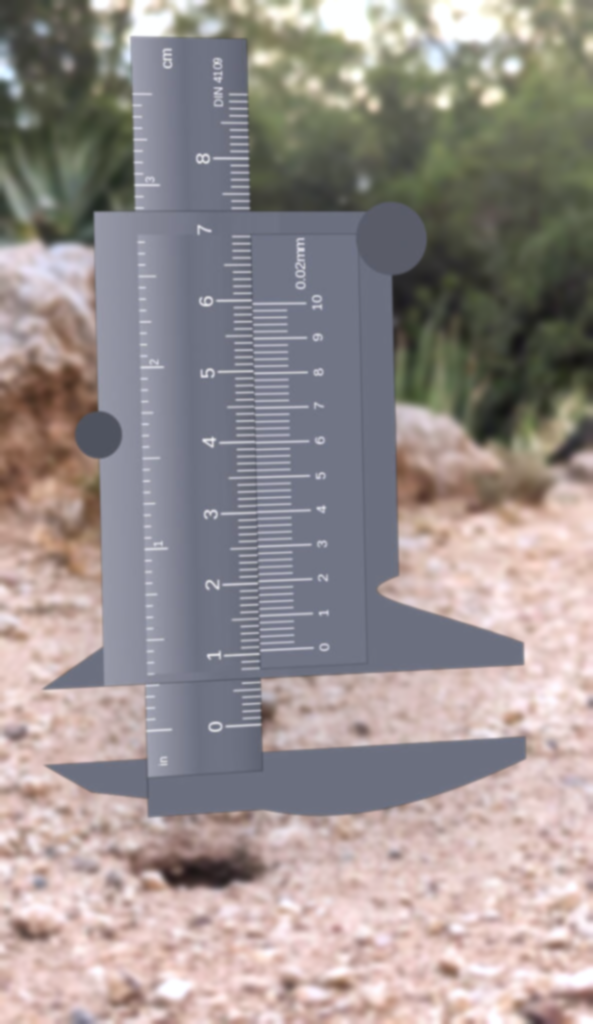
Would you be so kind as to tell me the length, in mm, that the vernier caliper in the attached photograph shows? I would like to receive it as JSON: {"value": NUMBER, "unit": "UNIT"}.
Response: {"value": 10.5, "unit": "mm"}
